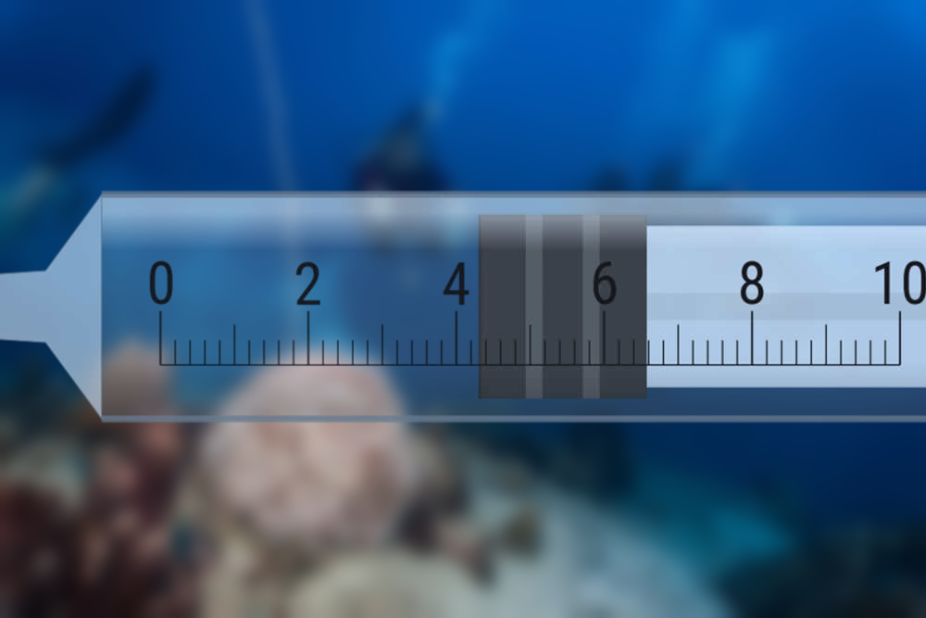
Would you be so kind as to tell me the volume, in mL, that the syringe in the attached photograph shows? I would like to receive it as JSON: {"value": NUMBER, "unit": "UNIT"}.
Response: {"value": 4.3, "unit": "mL"}
